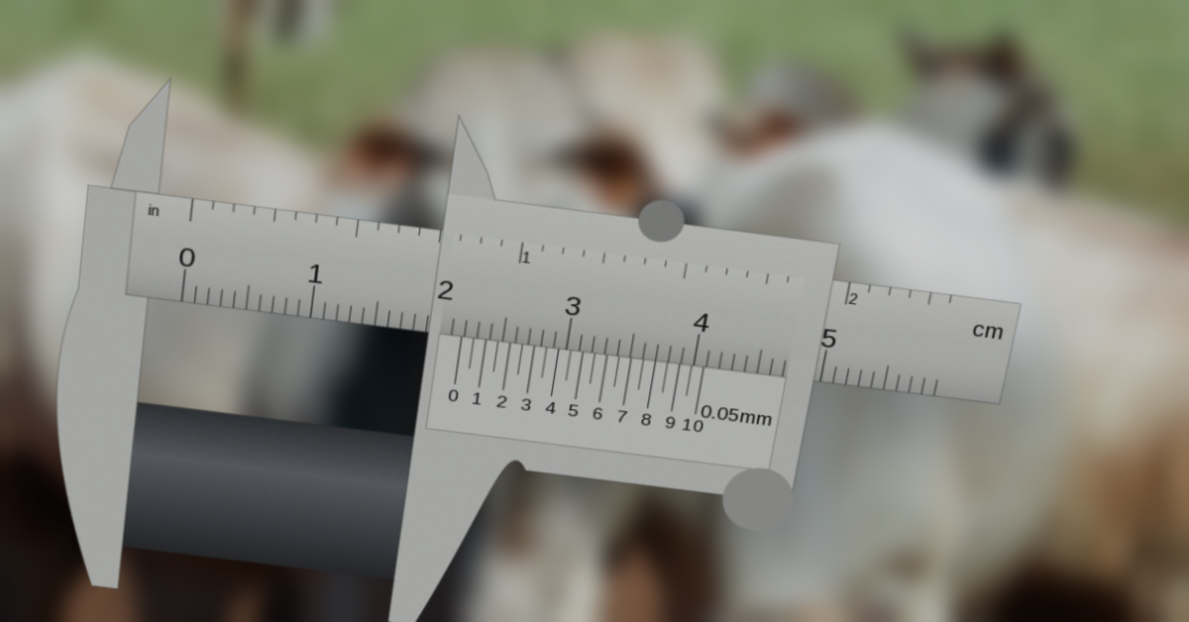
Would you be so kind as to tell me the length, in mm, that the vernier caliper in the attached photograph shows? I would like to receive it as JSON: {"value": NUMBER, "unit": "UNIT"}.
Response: {"value": 21.8, "unit": "mm"}
